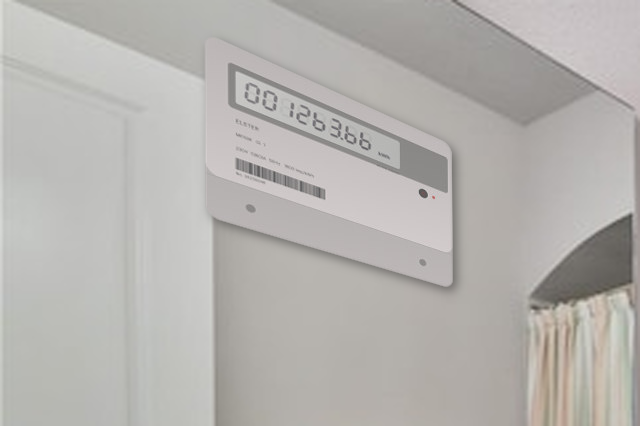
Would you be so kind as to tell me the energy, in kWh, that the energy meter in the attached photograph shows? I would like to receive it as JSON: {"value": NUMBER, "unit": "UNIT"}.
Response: {"value": 1263.66, "unit": "kWh"}
